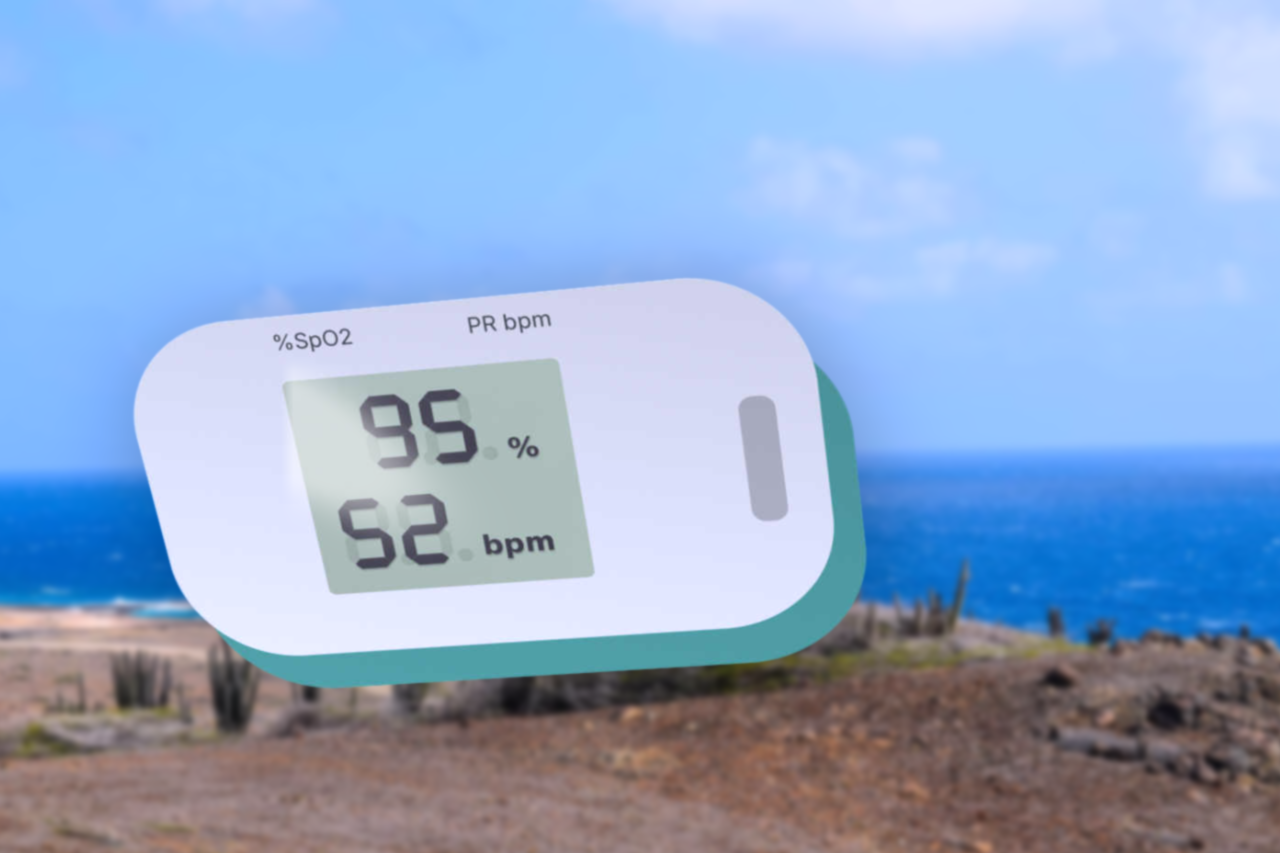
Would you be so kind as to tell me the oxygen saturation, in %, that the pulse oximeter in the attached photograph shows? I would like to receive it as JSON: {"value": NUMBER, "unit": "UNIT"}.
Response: {"value": 95, "unit": "%"}
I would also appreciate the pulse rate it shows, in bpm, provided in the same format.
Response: {"value": 52, "unit": "bpm"}
